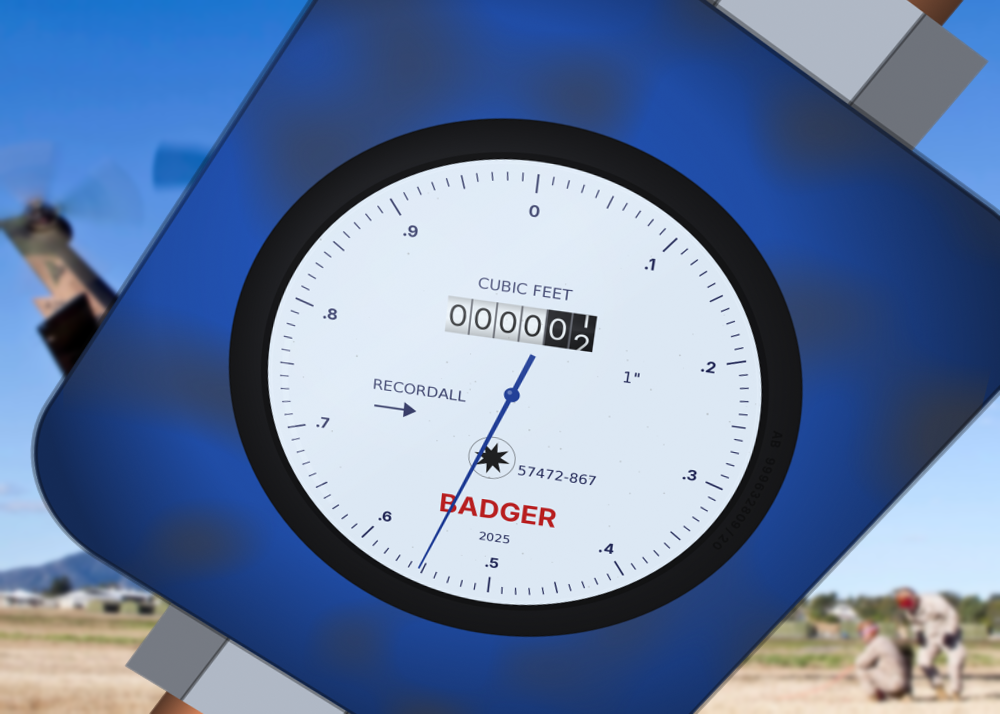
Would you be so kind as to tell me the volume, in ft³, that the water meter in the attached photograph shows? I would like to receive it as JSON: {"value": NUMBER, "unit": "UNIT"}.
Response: {"value": 1.55, "unit": "ft³"}
